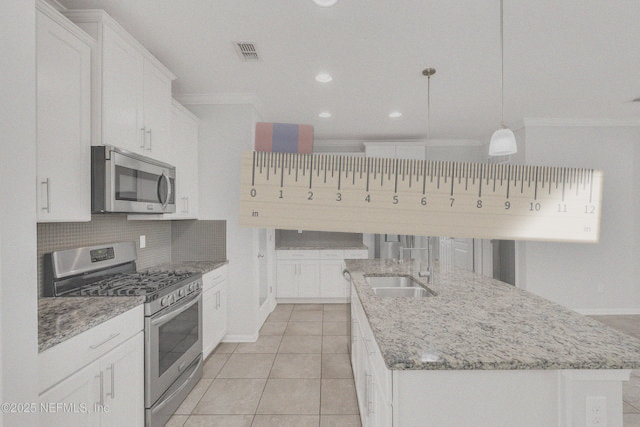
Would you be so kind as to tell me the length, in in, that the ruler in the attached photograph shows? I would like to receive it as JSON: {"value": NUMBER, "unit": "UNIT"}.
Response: {"value": 2, "unit": "in"}
